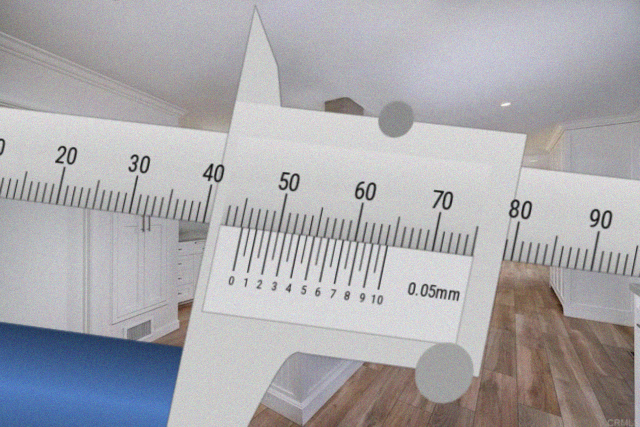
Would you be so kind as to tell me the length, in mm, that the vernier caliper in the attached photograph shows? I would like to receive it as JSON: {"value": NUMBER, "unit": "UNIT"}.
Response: {"value": 45.2, "unit": "mm"}
